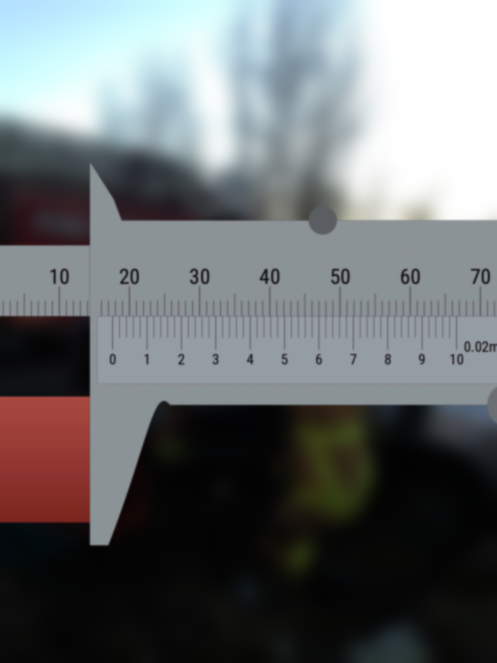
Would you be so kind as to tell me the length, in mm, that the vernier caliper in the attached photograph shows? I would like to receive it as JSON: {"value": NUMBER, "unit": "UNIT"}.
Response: {"value": 17.6, "unit": "mm"}
